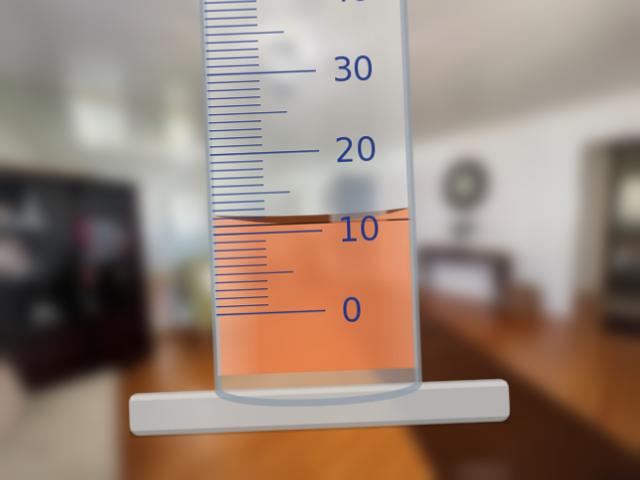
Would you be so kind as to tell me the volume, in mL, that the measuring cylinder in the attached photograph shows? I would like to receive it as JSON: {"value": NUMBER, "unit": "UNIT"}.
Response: {"value": 11, "unit": "mL"}
